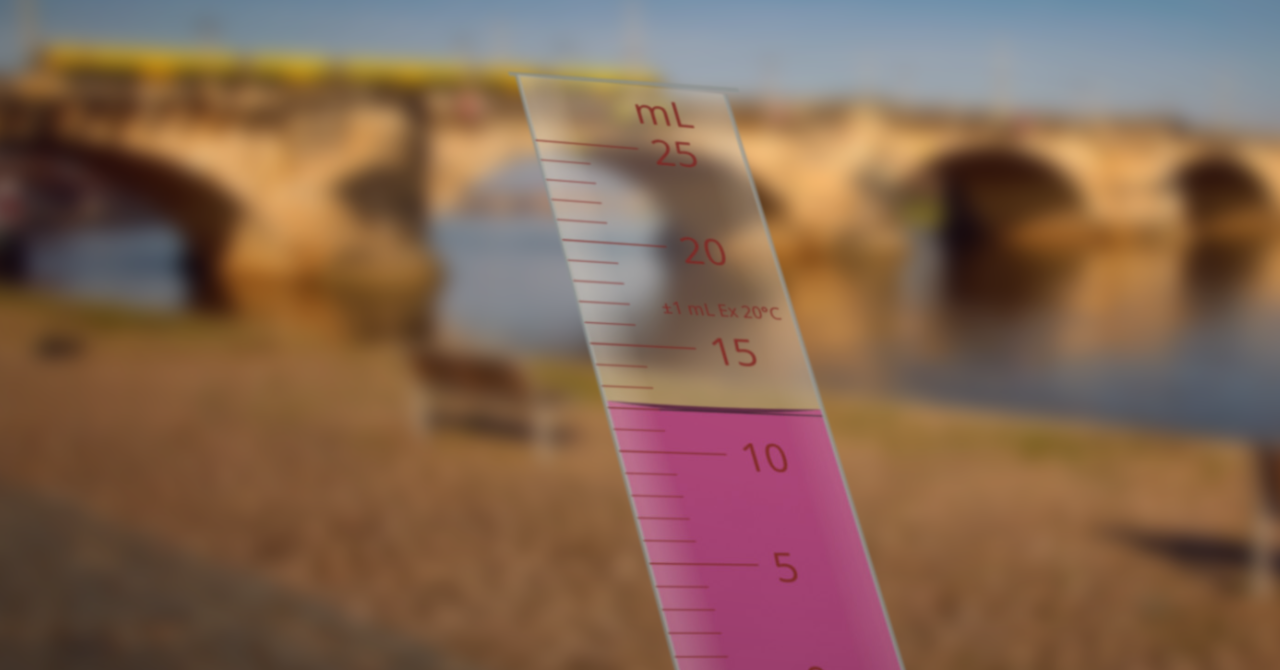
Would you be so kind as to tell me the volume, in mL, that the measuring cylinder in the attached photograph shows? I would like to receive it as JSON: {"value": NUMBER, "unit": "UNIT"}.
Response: {"value": 12, "unit": "mL"}
